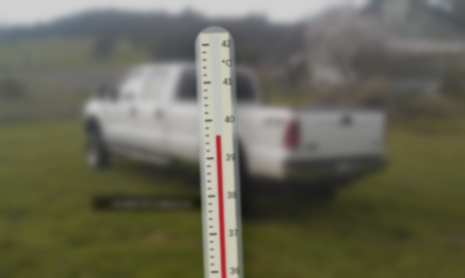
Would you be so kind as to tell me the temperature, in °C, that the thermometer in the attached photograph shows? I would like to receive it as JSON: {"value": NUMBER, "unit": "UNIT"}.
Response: {"value": 39.6, "unit": "°C"}
